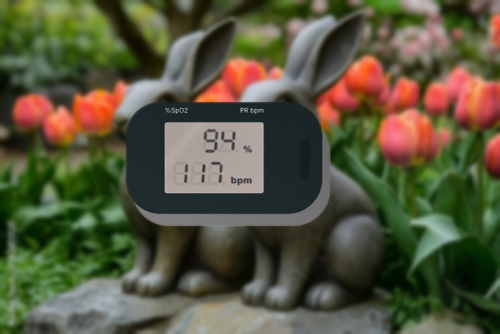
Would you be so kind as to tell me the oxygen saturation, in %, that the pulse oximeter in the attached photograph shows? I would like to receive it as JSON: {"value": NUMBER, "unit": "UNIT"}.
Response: {"value": 94, "unit": "%"}
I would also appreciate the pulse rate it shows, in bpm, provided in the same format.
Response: {"value": 117, "unit": "bpm"}
